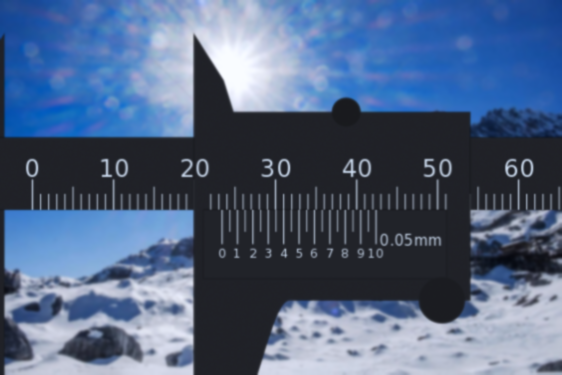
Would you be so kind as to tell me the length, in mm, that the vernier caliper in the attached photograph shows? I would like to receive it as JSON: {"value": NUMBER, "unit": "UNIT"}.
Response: {"value": 23.4, "unit": "mm"}
